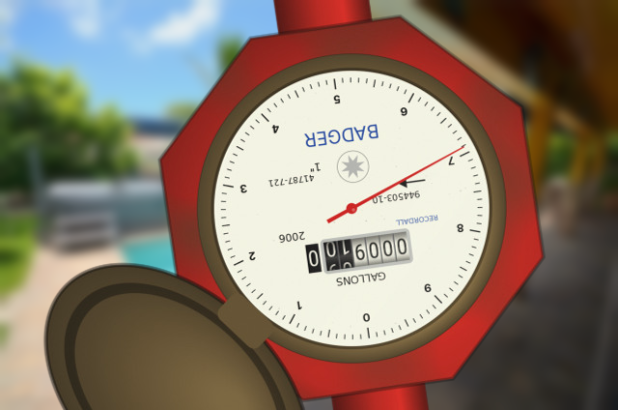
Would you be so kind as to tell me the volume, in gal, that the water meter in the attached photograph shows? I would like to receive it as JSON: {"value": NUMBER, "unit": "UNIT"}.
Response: {"value": 9096.9, "unit": "gal"}
